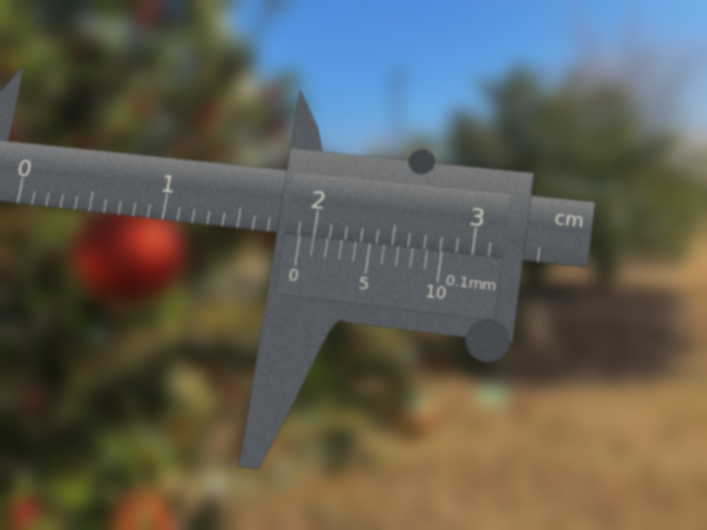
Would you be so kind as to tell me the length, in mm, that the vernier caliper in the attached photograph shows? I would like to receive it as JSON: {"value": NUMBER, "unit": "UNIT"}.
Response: {"value": 19.1, "unit": "mm"}
